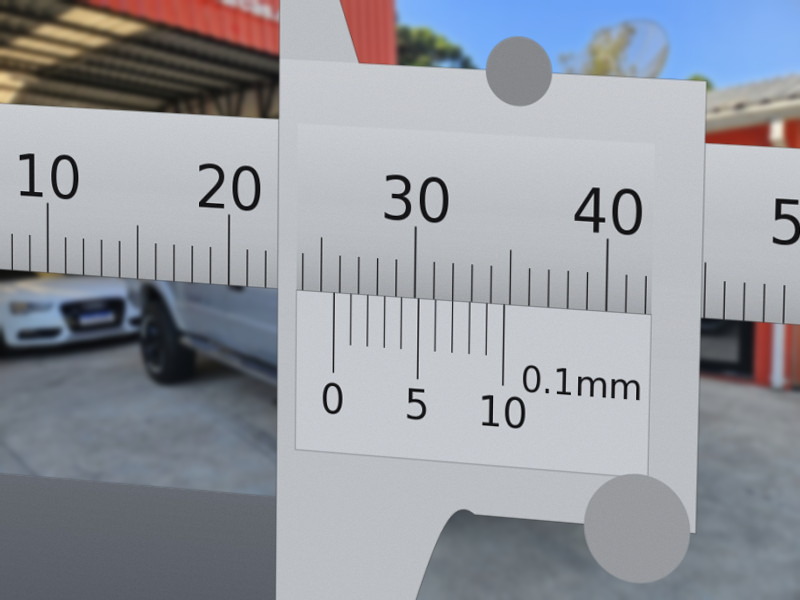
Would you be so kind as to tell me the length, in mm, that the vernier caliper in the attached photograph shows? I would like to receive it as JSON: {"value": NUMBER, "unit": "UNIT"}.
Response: {"value": 25.7, "unit": "mm"}
